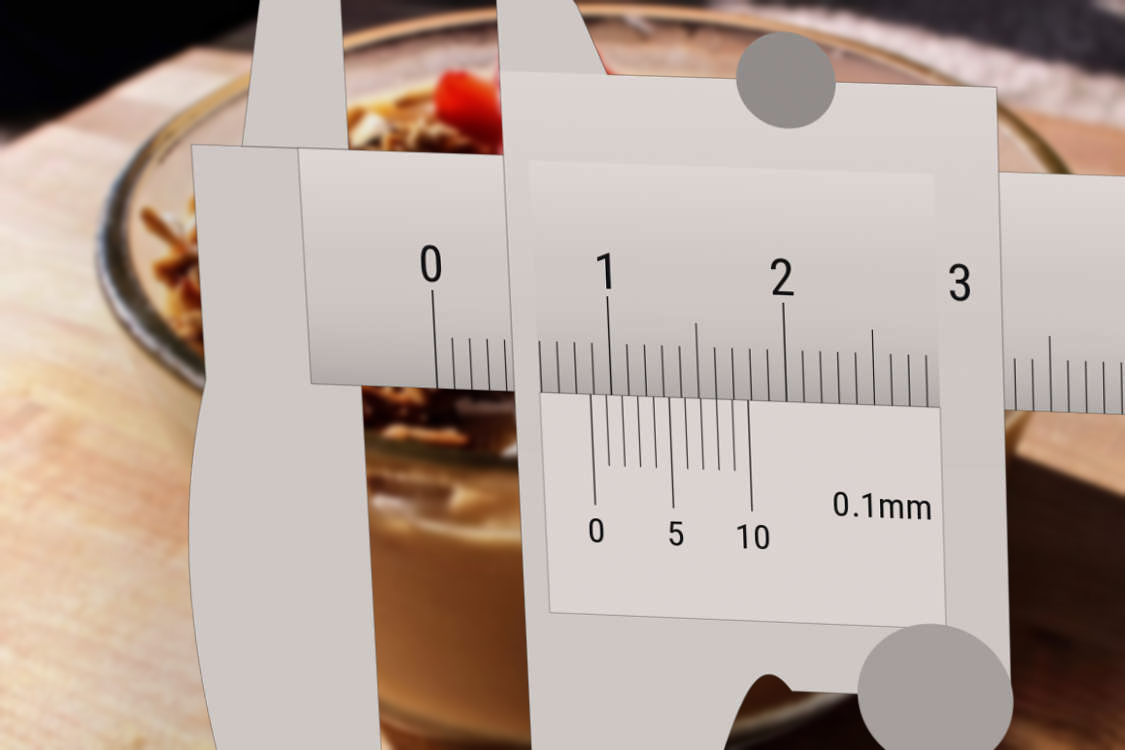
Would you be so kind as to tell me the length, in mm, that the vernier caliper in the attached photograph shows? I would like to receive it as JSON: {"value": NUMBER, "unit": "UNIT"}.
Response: {"value": 8.8, "unit": "mm"}
